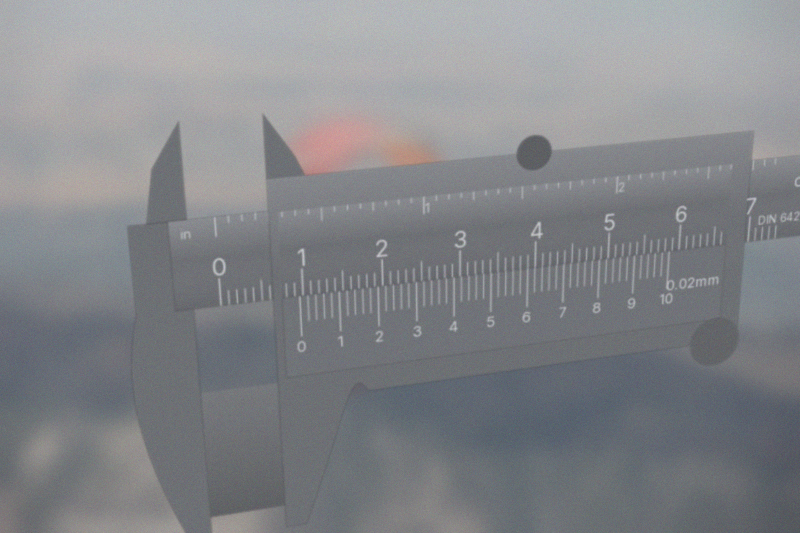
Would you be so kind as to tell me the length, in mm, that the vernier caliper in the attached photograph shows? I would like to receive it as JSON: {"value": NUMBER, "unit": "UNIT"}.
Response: {"value": 9.6, "unit": "mm"}
